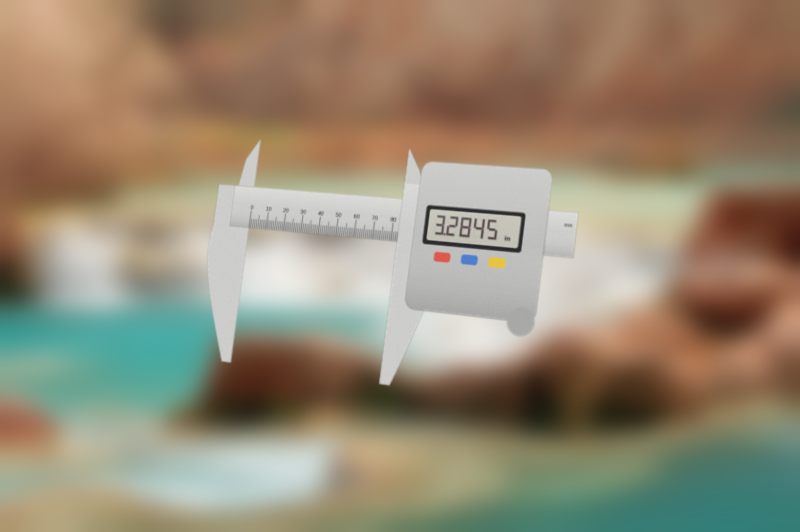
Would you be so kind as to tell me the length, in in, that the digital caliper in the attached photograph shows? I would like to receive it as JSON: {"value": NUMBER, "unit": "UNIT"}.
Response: {"value": 3.2845, "unit": "in"}
